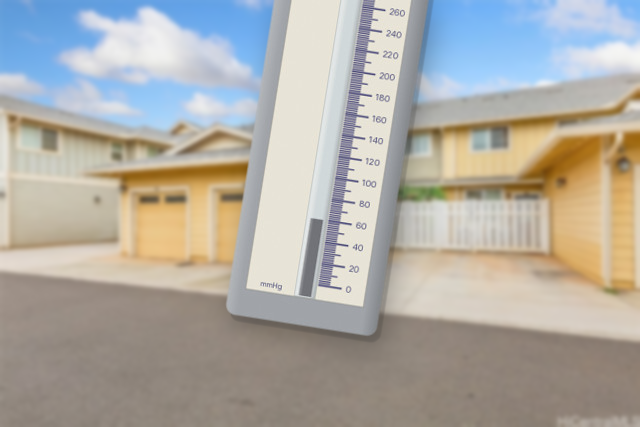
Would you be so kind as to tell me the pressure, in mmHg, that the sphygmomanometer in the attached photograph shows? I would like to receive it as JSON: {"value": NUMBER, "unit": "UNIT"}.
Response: {"value": 60, "unit": "mmHg"}
